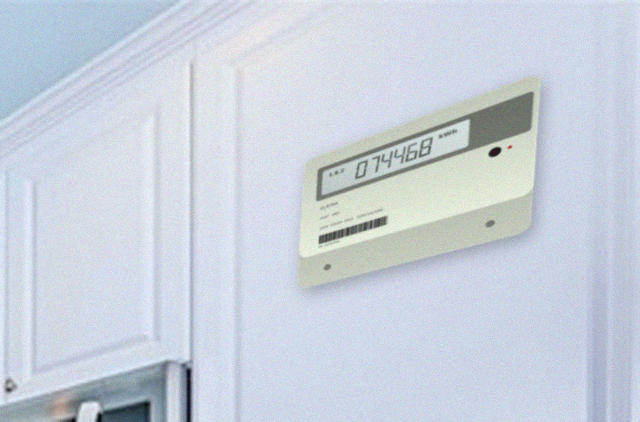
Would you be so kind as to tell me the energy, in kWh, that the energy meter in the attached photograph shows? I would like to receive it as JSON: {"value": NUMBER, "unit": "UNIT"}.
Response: {"value": 74468, "unit": "kWh"}
